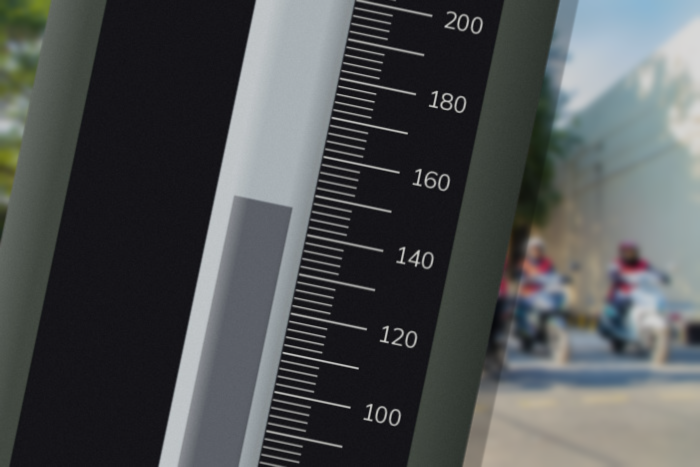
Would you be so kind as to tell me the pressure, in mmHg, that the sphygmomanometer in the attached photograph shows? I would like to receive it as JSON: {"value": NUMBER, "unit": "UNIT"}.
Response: {"value": 146, "unit": "mmHg"}
